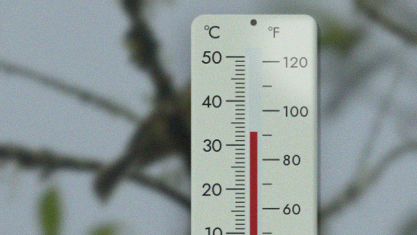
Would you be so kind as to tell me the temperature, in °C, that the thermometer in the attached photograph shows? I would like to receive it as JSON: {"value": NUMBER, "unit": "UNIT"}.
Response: {"value": 33, "unit": "°C"}
